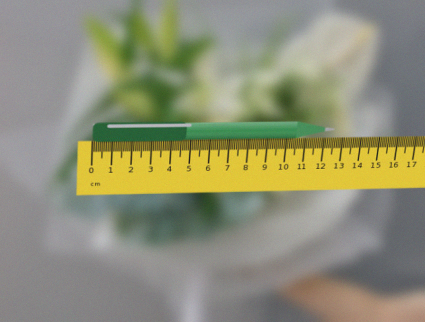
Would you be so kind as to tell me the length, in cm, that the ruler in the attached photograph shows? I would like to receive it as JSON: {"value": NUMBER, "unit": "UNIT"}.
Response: {"value": 12.5, "unit": "cm"}
